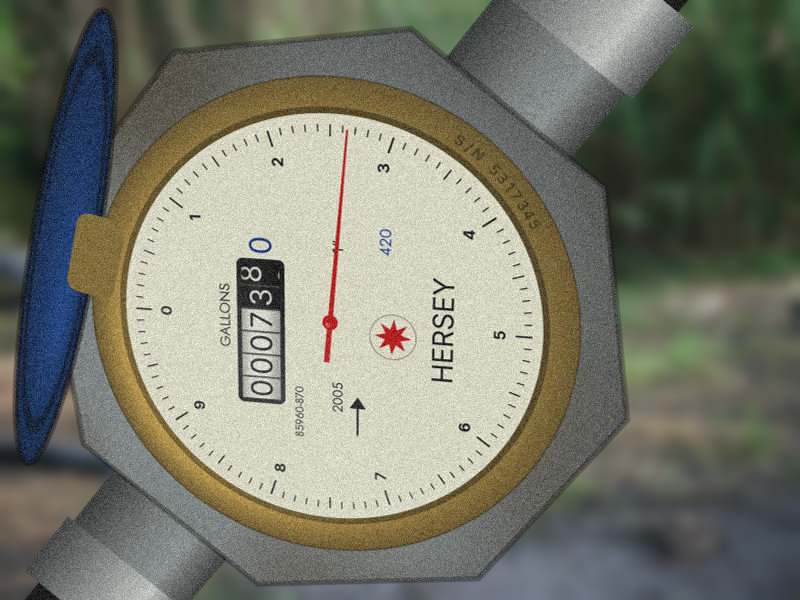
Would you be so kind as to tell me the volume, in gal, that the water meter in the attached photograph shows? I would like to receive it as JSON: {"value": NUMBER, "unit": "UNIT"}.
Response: {"value": 7382.6, "unit": "gal"}
